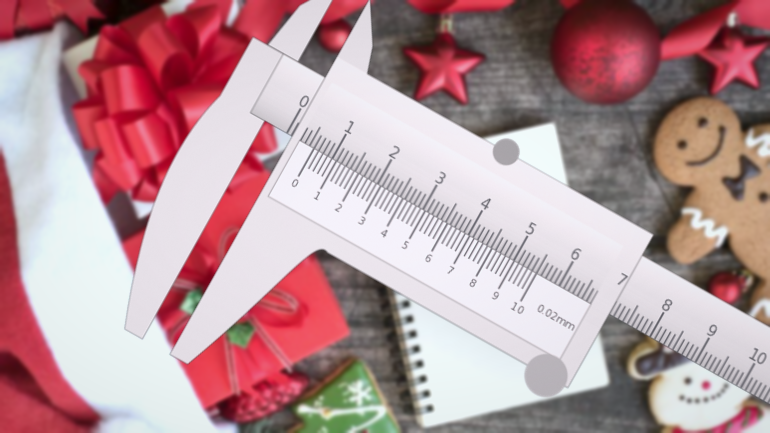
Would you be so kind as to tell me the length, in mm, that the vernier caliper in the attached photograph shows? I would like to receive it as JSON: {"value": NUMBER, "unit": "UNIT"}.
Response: {"value": 6.0, "unit": "mm"}
